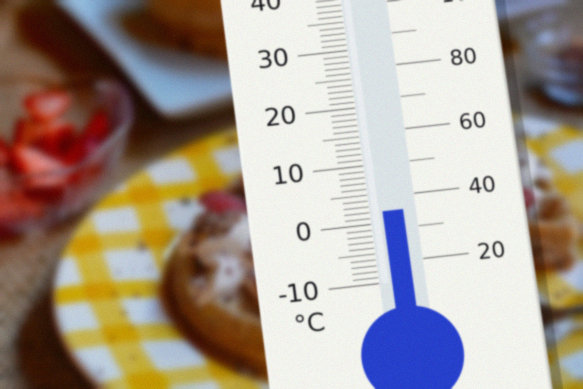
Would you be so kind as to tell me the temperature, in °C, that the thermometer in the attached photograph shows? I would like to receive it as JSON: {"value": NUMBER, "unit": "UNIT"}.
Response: {"value": 2, "unit": "°C"}
